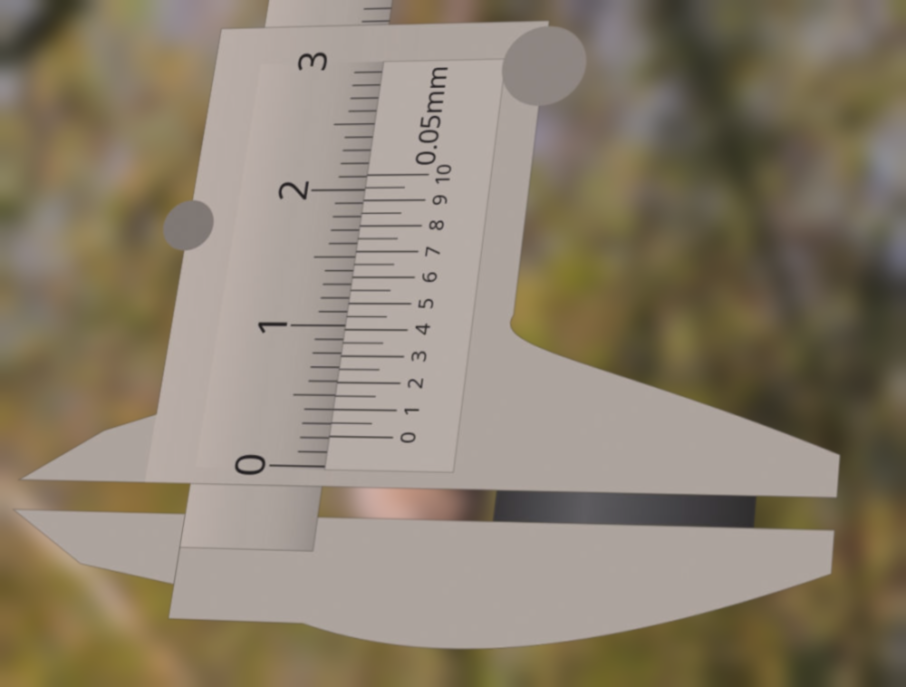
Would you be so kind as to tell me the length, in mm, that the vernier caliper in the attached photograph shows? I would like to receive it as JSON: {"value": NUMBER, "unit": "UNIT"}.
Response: {"value": 2.1, "unit": "mm"}
